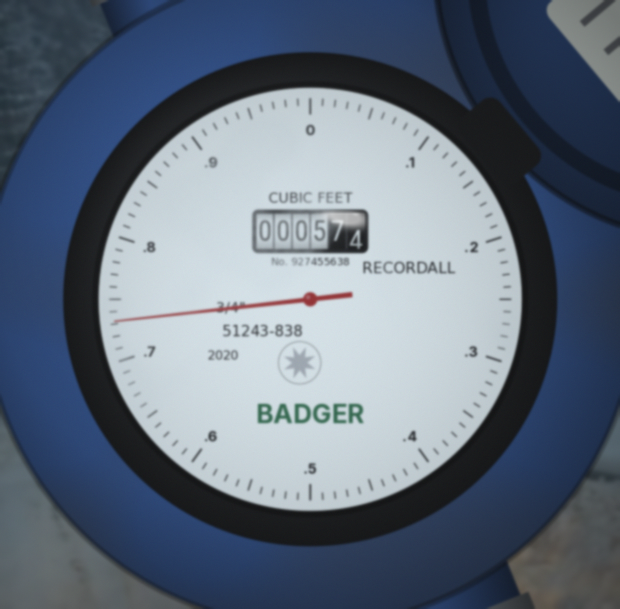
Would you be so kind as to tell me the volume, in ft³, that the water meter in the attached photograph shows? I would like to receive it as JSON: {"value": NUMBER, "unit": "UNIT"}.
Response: {"value": 573.73, "unit": "ft³"}
